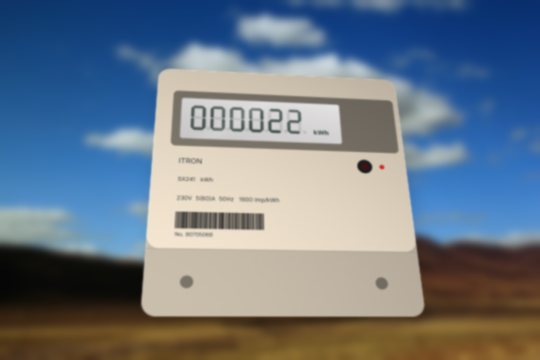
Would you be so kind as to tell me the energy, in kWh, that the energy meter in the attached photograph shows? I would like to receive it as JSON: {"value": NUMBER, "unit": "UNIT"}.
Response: {"value": 22, "unit": "kWh"}
